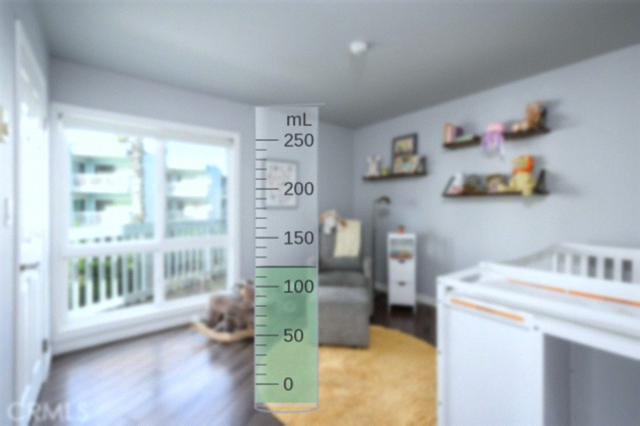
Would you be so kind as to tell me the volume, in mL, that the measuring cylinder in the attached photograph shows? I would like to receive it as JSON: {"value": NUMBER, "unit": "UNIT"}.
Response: {"value": 120, "unit": "mL"}
